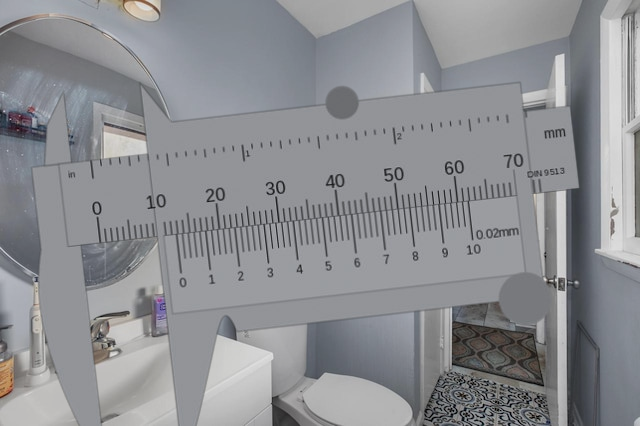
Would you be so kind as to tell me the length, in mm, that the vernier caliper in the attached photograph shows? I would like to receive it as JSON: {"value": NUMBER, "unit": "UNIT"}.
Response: {"value": 12.8, "unit": "mm"}
